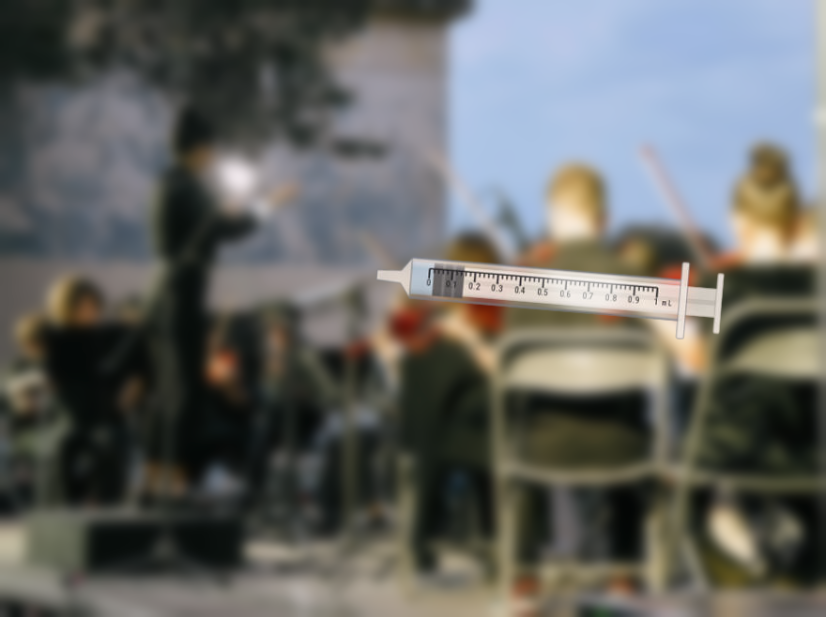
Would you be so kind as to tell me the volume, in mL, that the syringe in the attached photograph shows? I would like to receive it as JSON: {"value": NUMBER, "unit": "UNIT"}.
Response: {"value": 0.02, "unit": "mL"}
